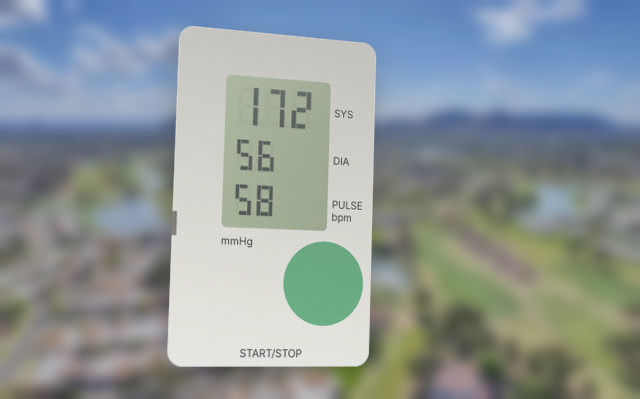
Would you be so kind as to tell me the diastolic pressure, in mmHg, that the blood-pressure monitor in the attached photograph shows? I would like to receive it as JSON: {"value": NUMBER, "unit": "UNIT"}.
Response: {"value": 56, "unit": "mmHg"}
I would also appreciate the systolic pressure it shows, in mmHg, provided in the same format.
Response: {"value": 172, "unit": "mmHg"}
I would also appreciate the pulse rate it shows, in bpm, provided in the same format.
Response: {"value": 58, "unit": "bpm"}
